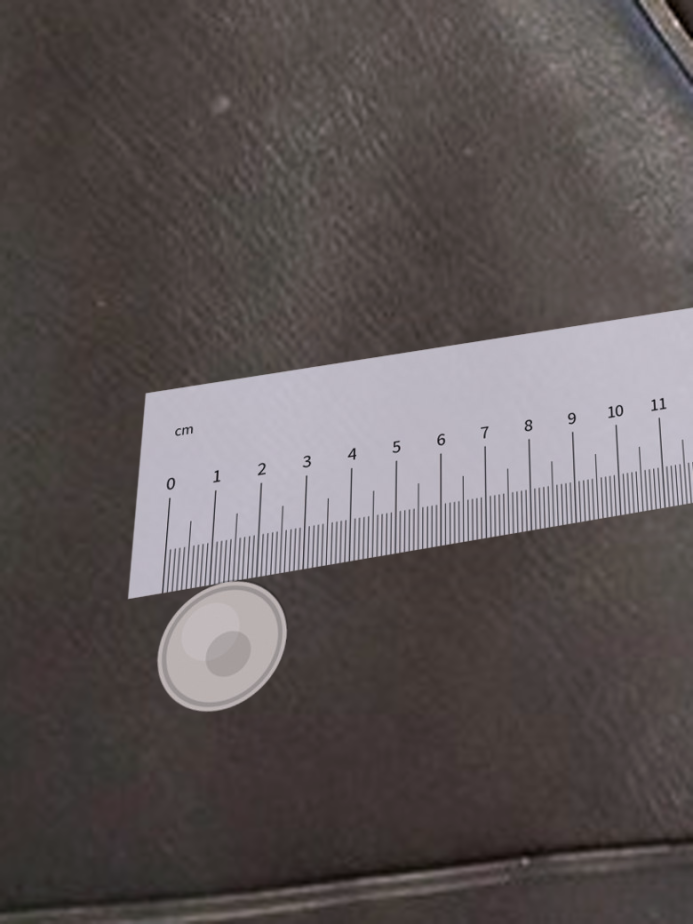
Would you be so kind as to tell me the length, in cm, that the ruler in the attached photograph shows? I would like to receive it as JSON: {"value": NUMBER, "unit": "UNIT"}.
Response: {"value": 2.7, "unit": "cm"}
